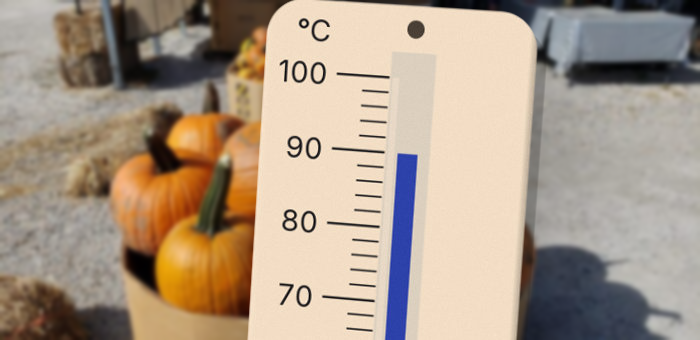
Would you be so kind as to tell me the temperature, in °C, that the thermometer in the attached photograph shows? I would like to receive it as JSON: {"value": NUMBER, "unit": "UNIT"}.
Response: {"value": 90, "unit": "°C"}
